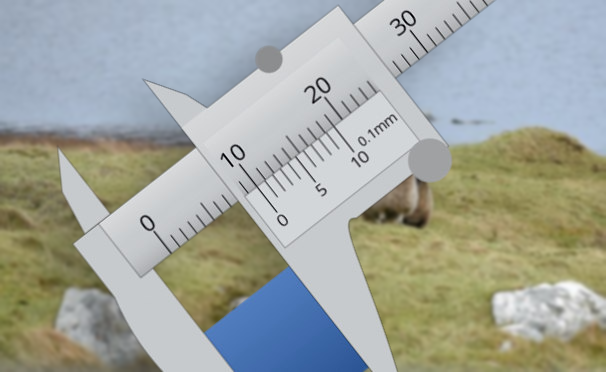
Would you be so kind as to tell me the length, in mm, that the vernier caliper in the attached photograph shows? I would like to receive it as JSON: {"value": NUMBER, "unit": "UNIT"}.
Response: {"value": 10.0, "unit": "mm"}
